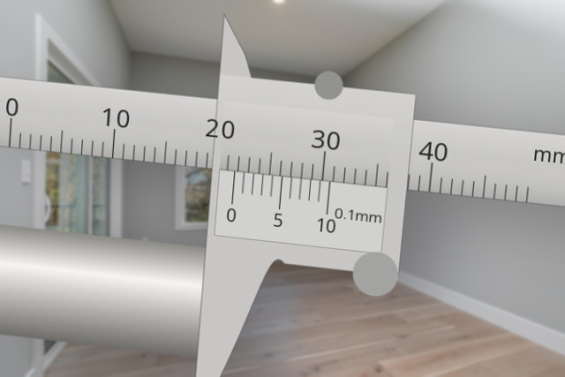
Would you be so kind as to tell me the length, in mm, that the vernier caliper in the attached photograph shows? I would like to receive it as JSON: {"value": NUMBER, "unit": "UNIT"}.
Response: {"value": 21.7, "unit": "mm"}
